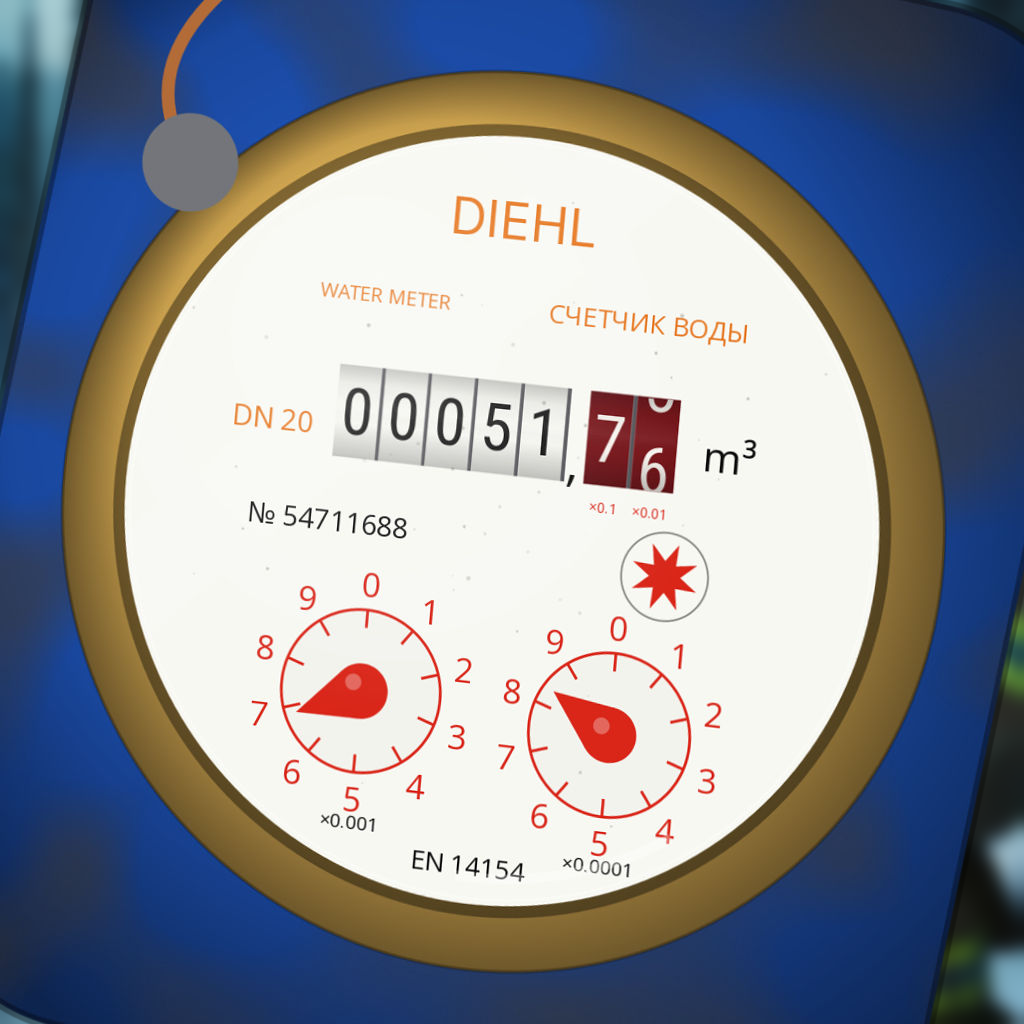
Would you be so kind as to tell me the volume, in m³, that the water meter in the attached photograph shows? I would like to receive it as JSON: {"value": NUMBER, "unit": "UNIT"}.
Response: {"value": 51.7568, "unit": "m³"}
